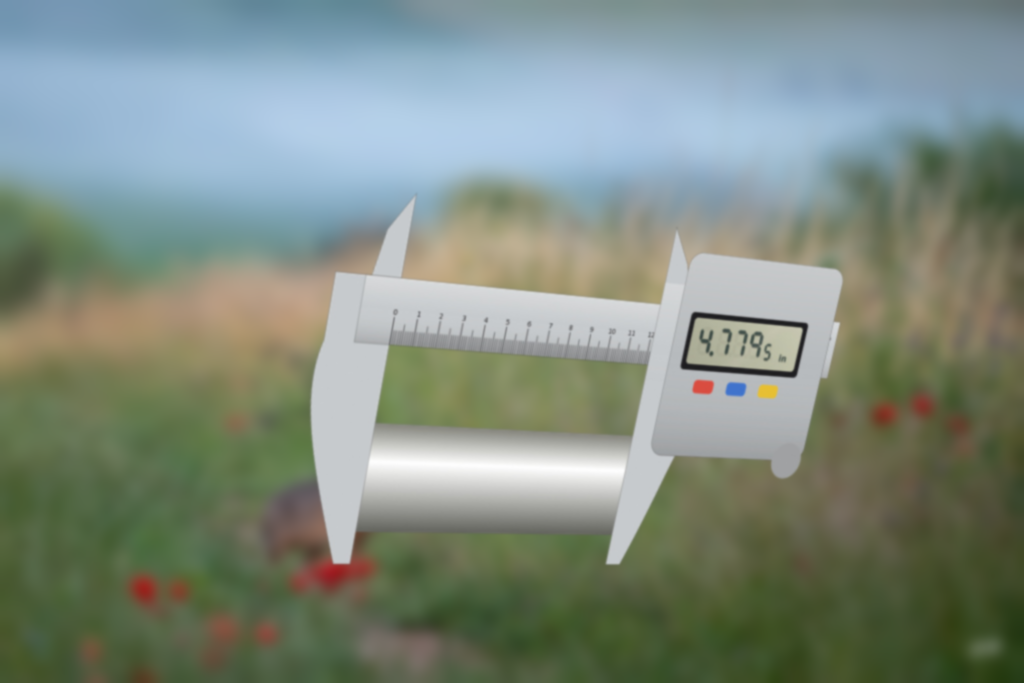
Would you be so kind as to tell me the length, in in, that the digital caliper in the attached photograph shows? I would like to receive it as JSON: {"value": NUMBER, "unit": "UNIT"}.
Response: {"value": 4.7795, "unit": "in"}
